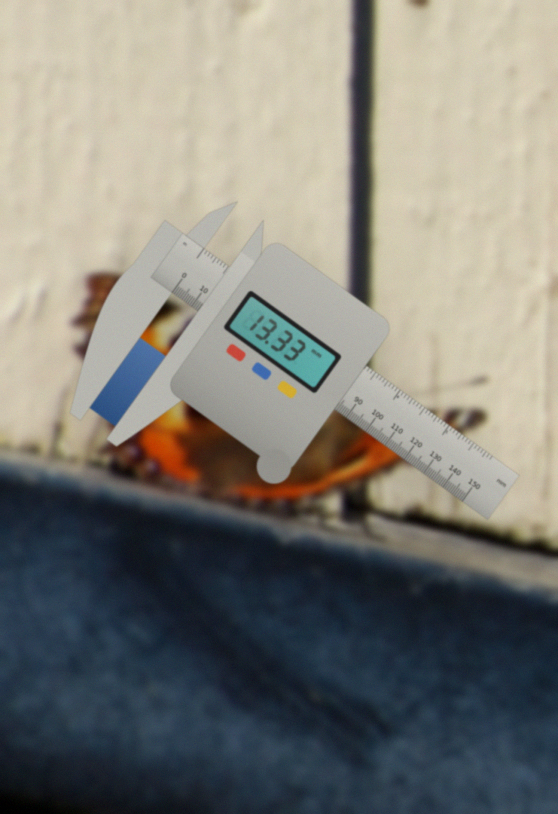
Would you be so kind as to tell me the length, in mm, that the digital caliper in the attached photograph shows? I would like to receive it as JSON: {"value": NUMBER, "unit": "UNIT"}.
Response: {"value": 13.33, "unit": "mm"}
